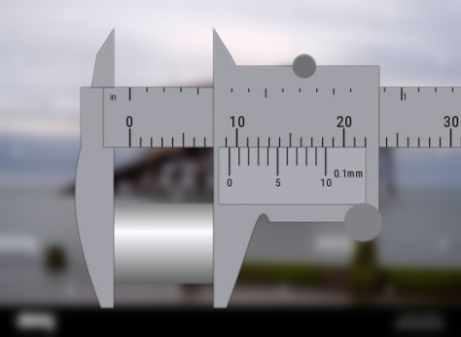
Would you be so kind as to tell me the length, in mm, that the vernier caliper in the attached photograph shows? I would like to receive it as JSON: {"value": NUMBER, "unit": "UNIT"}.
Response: {"value": 9.3, "unit": "mm"}
